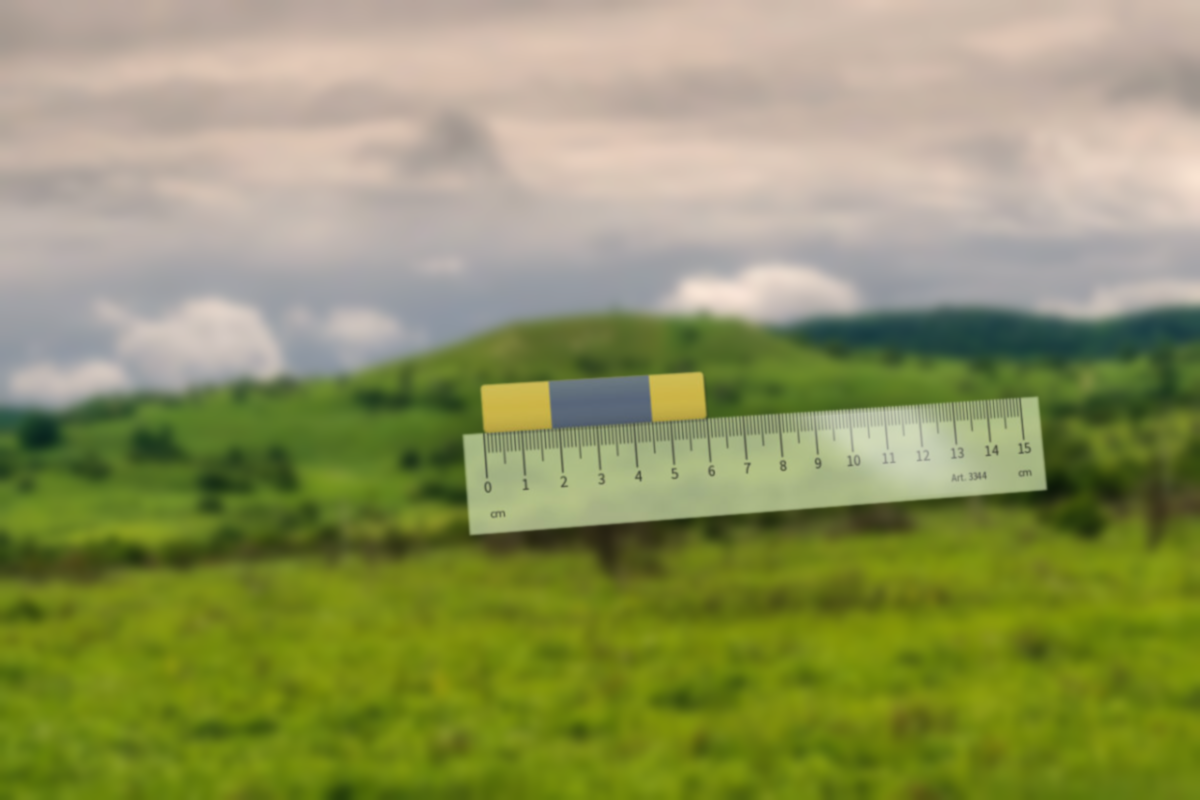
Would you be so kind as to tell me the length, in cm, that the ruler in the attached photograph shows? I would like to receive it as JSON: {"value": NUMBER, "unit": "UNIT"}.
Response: {"value": 6, "unit": "cm"}
